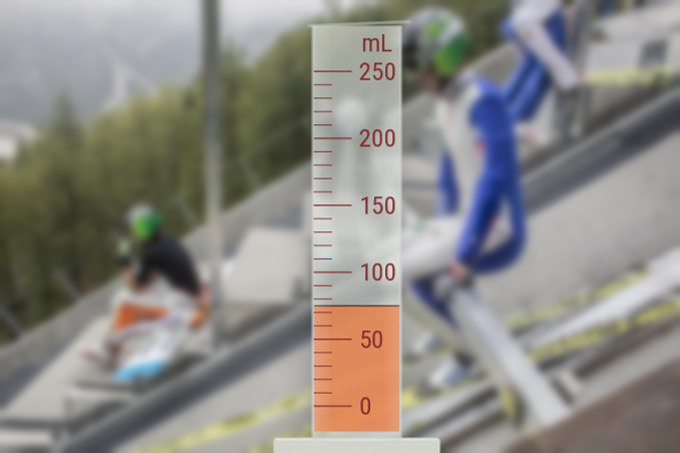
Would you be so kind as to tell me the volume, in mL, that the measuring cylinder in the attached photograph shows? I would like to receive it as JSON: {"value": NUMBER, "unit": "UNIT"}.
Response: {"value": 75, "unit": "mL"}
